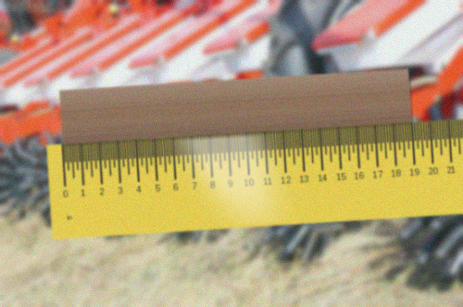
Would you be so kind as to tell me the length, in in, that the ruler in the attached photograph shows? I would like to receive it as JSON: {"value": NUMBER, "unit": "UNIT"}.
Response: {"value": 19, "unit": "in"}
